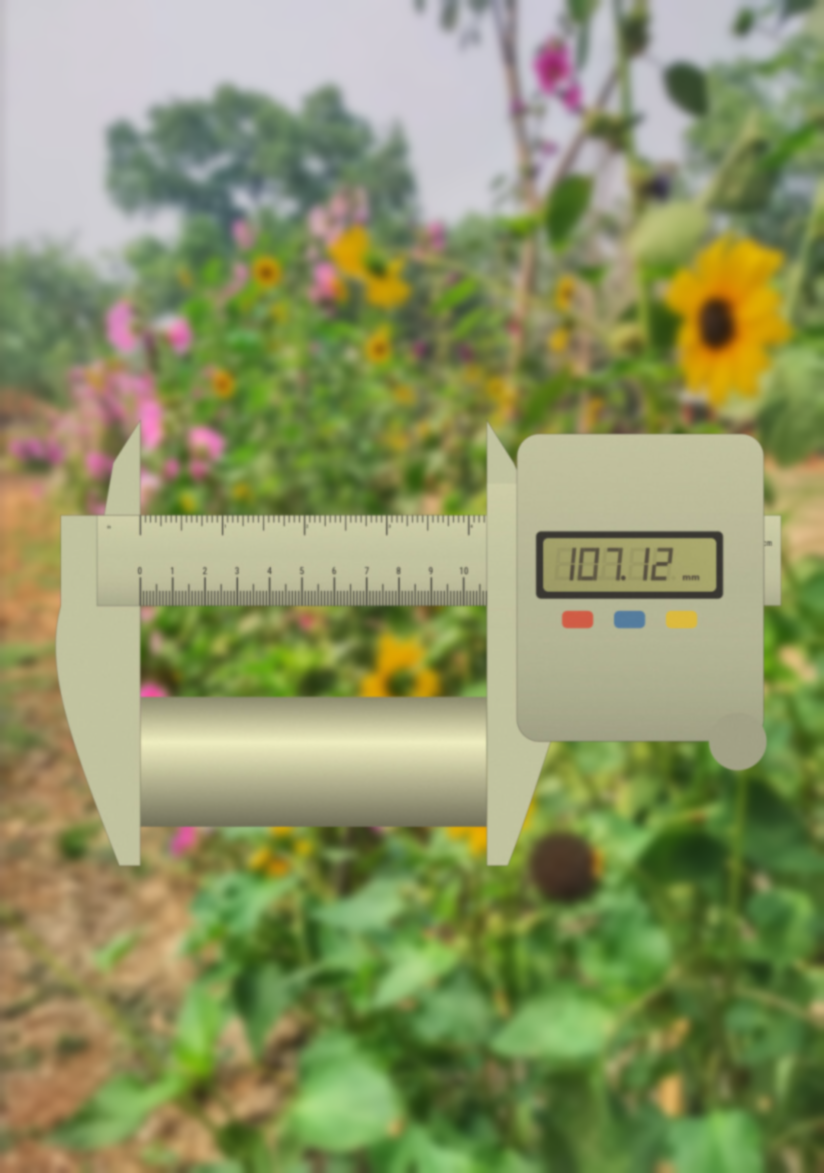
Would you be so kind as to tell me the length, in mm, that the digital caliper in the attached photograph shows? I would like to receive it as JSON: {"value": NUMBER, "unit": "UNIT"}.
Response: {"value": 107.12, "unit": "mm"}
